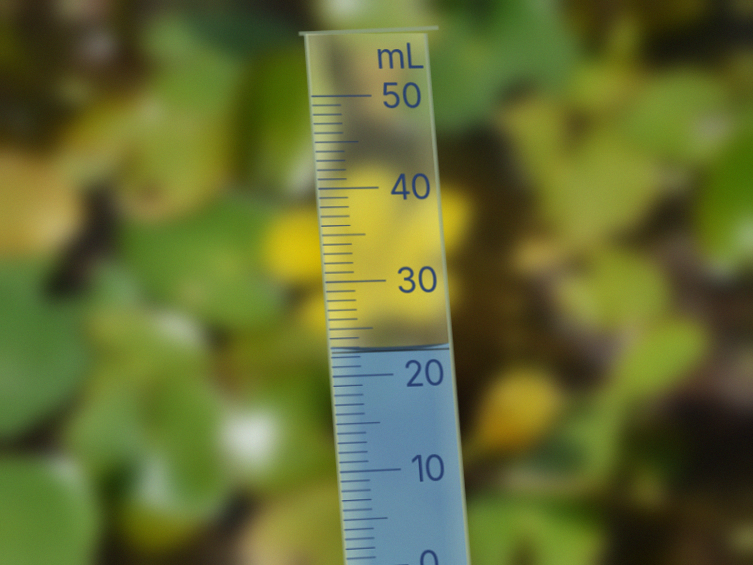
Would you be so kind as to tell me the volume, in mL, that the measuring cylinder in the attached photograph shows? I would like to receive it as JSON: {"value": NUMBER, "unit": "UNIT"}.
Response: {"value": 22.5, "unit": "mL"}
